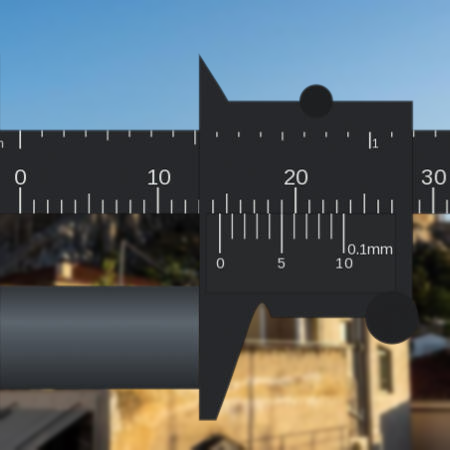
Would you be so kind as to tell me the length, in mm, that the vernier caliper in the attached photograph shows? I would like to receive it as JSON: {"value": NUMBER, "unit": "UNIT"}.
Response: {"value": 14.5, "unit": "mm"}
